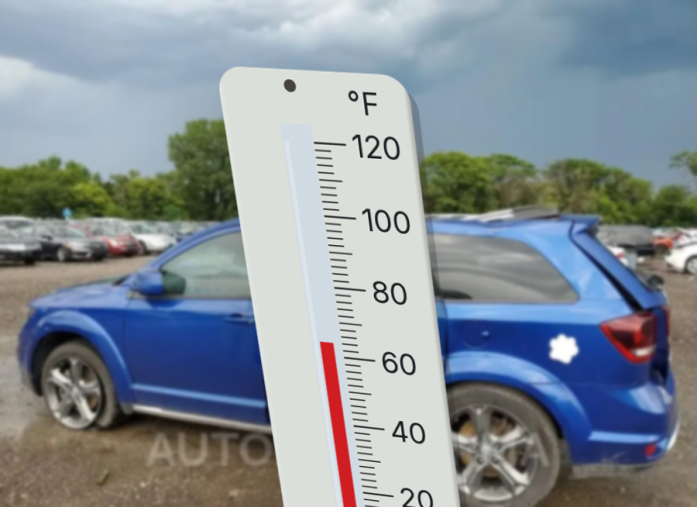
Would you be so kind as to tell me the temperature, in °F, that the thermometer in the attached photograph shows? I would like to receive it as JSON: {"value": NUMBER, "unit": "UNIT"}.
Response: {"value": 64, "unit": "°F"}
